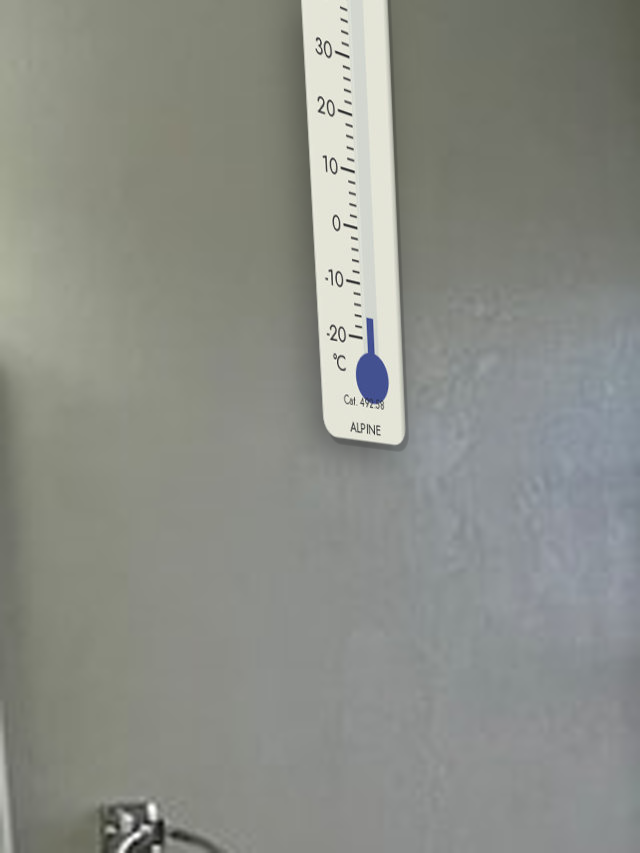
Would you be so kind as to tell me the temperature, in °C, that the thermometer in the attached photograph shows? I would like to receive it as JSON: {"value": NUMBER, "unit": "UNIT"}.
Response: {"value": -16, "unit": "°C"}
